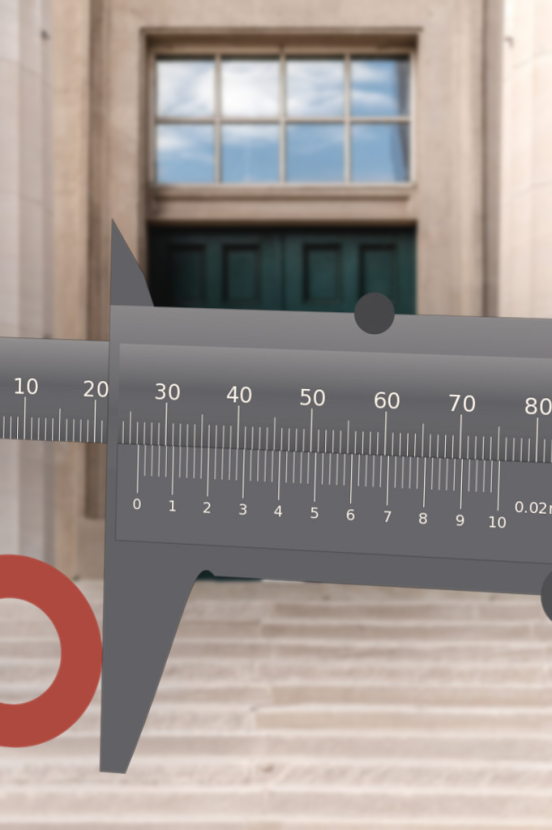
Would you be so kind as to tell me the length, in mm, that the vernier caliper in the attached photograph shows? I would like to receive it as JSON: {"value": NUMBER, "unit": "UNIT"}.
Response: {"value": 26.2, "unit": "mm"}
